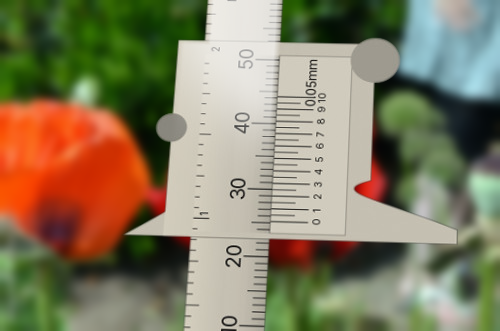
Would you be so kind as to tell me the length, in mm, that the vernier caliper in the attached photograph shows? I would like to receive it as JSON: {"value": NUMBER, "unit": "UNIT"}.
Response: {"value": 25.2, "unit": "mm"}
